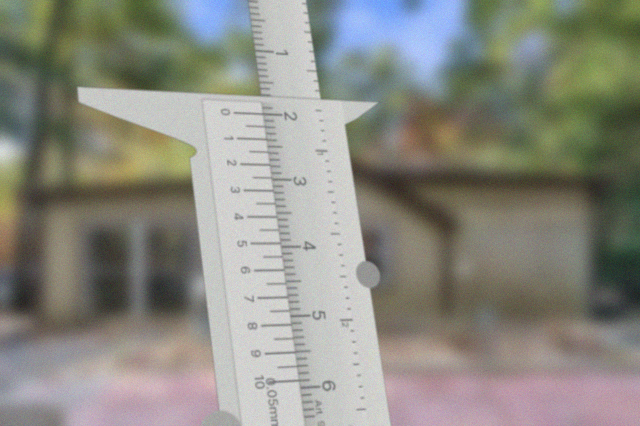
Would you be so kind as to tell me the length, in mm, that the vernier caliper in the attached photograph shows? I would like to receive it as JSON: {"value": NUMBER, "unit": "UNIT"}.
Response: {"value": 20.0, "unit": "mm"}
